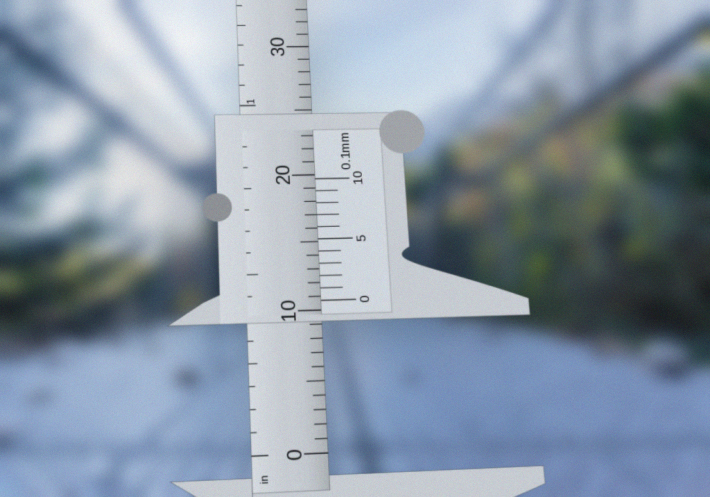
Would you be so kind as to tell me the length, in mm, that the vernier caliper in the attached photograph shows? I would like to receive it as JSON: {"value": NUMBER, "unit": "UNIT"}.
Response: {"value": 10.7, "unit": "mm"}
